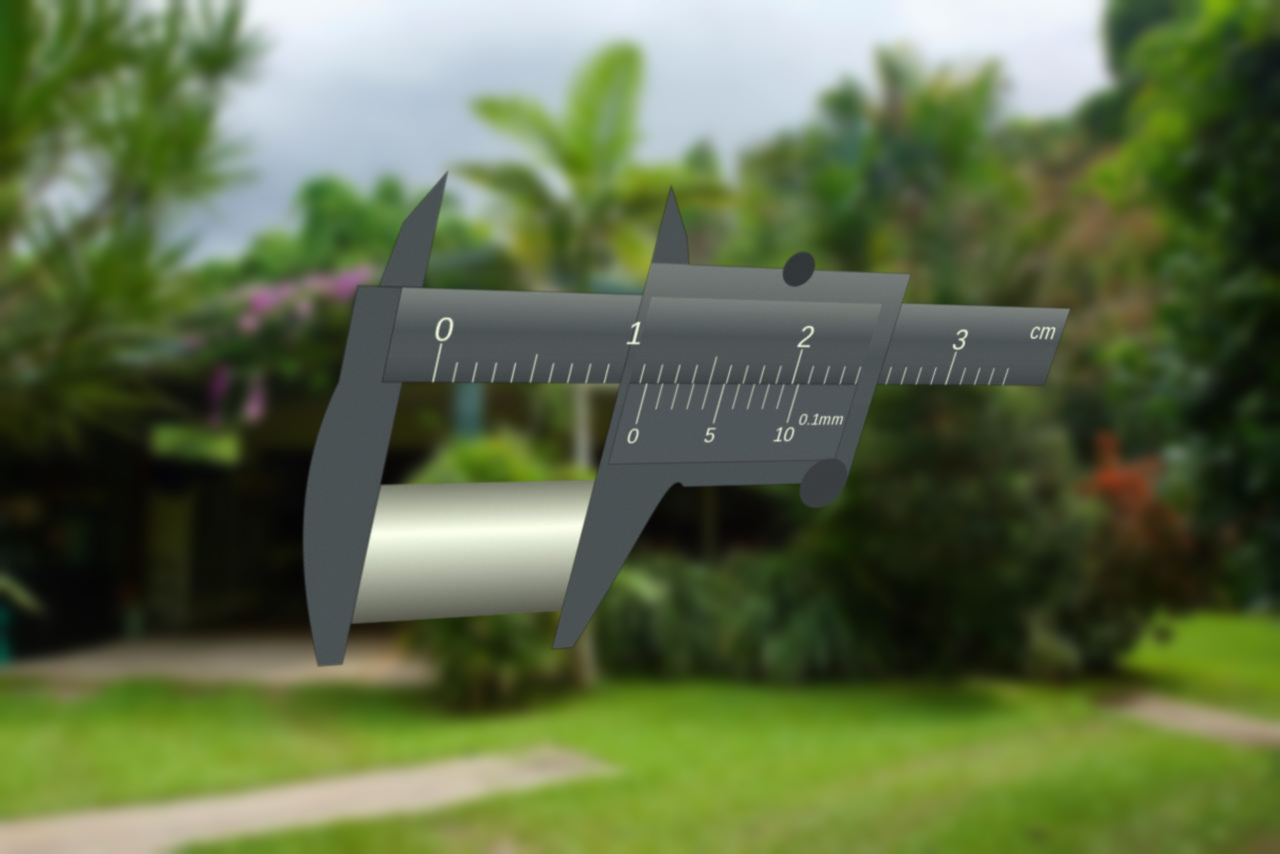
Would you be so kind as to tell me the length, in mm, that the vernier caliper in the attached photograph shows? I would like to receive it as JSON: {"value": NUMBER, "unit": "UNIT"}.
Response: {"value": 11.4, "unit": "mm"}
